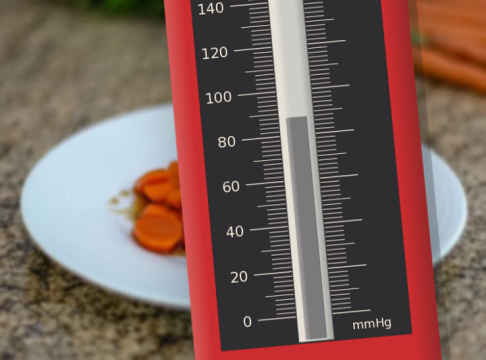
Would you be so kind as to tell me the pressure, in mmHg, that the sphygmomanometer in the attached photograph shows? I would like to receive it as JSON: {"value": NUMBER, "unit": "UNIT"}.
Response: {"value": 88, "unit": "mmHg"}
